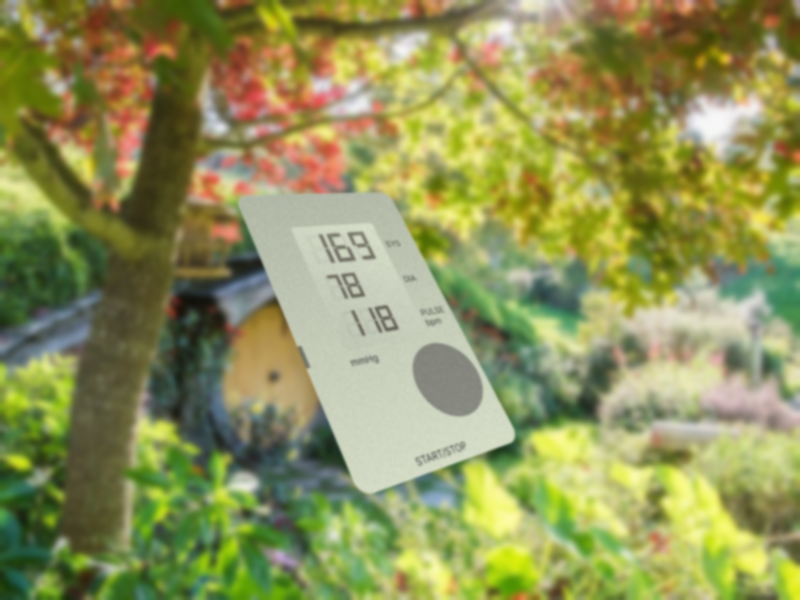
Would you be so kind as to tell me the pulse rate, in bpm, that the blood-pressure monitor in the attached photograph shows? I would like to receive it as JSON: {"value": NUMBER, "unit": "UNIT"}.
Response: {"value": 118, "unit": "bpm"}
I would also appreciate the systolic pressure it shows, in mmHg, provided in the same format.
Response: {"value": 169, "unit": "mmHg"}
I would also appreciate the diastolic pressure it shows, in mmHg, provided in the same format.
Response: {"value": 78, "unit": "mmHg"}
